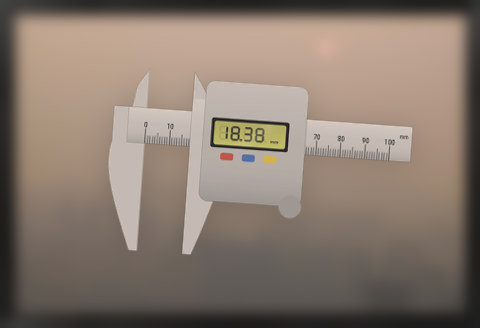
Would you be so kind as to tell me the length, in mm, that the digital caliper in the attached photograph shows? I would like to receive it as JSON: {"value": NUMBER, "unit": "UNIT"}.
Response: {"value": 18.38, "unit": "mm"}
